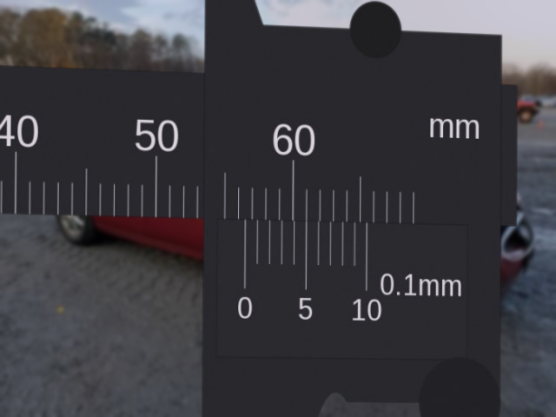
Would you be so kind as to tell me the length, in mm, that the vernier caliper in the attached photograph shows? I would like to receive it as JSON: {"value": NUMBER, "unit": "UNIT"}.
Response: {"value": 56.5, "unit": "mm"}
